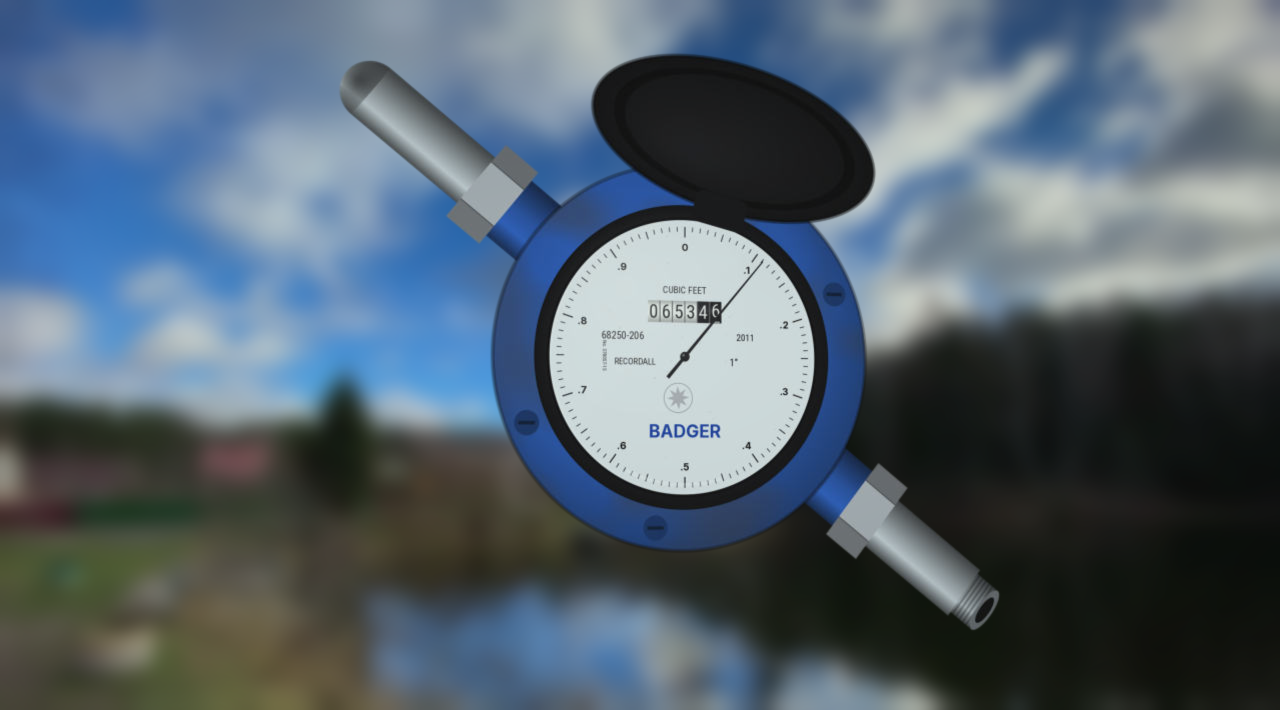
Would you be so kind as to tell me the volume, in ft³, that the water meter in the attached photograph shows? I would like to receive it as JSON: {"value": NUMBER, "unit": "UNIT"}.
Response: {"value": 65346.11, "unit": "ft³"}
